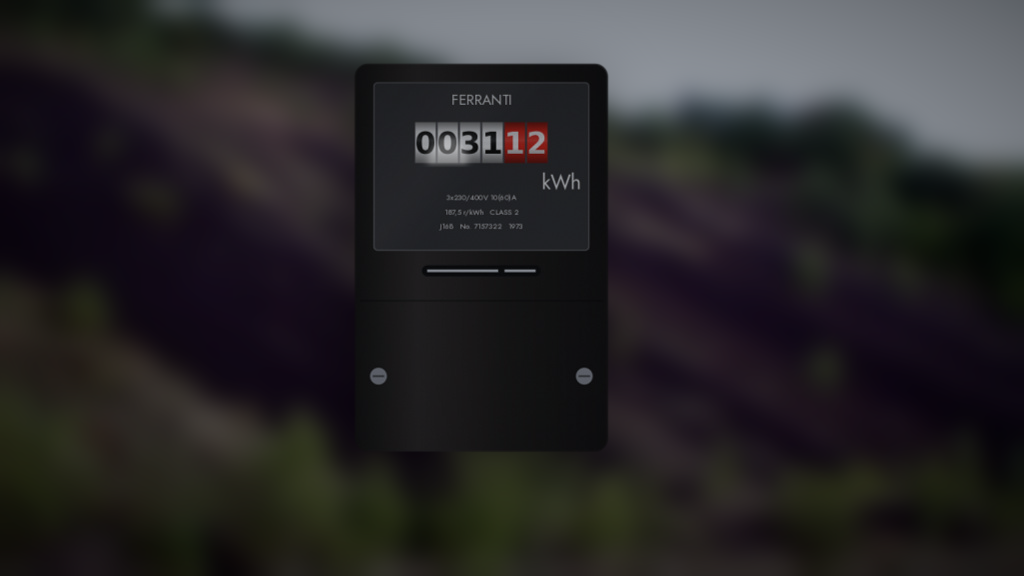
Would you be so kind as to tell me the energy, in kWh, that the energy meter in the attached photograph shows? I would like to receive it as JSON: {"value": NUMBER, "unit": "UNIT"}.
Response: {"value": 31.12, "unit": "kWh"}
